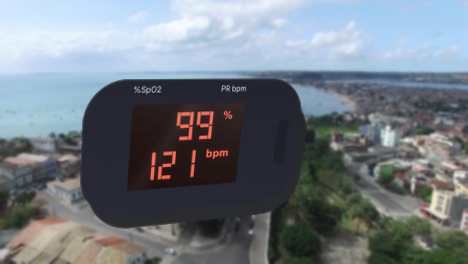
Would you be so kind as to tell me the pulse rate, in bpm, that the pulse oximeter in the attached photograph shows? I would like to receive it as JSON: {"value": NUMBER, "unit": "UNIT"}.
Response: {"value": 121, "unit": "bpm"}
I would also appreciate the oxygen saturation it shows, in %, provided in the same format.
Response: {"value": 99, "unit": "%"}
